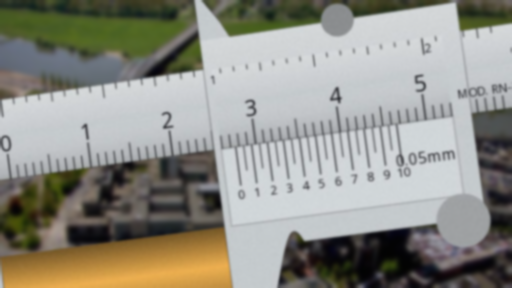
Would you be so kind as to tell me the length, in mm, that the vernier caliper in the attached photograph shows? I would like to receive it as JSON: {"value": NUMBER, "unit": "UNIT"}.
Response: {"value": 27.6, "unit": "mm"}
